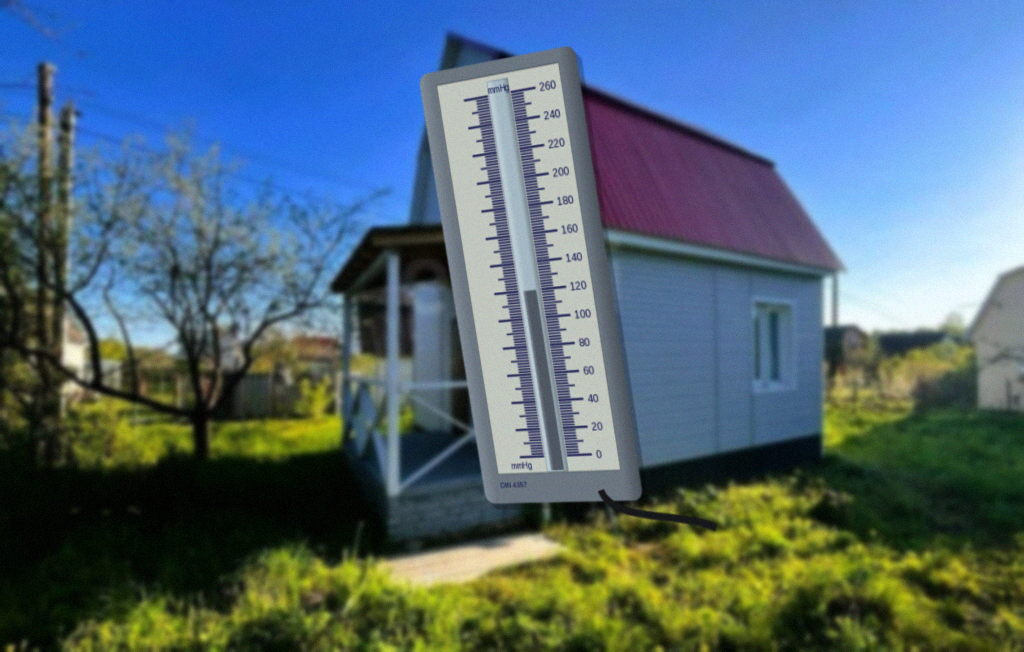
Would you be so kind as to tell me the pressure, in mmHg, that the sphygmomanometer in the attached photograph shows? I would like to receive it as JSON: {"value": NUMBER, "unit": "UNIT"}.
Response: {"value": 120, "unit": "mmHg"}
